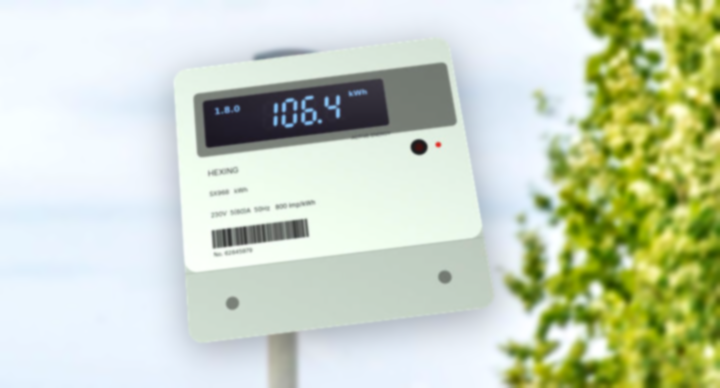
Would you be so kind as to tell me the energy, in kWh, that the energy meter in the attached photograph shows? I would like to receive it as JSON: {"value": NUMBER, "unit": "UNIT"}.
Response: {"value": 106.4, "unit": "kWh"}
